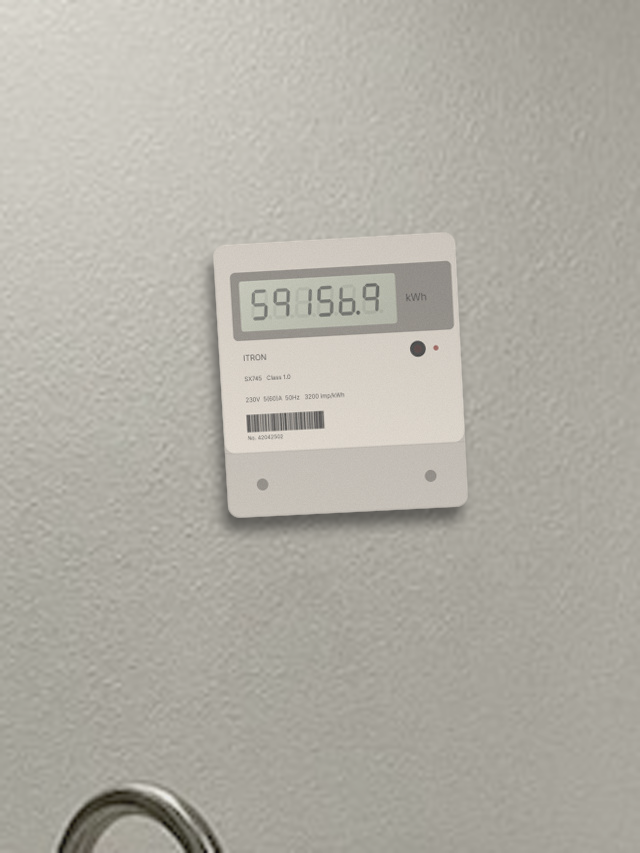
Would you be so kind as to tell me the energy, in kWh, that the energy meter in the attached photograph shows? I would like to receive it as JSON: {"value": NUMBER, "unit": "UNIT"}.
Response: {"value": 59156.9, "unit": "kWh"}
